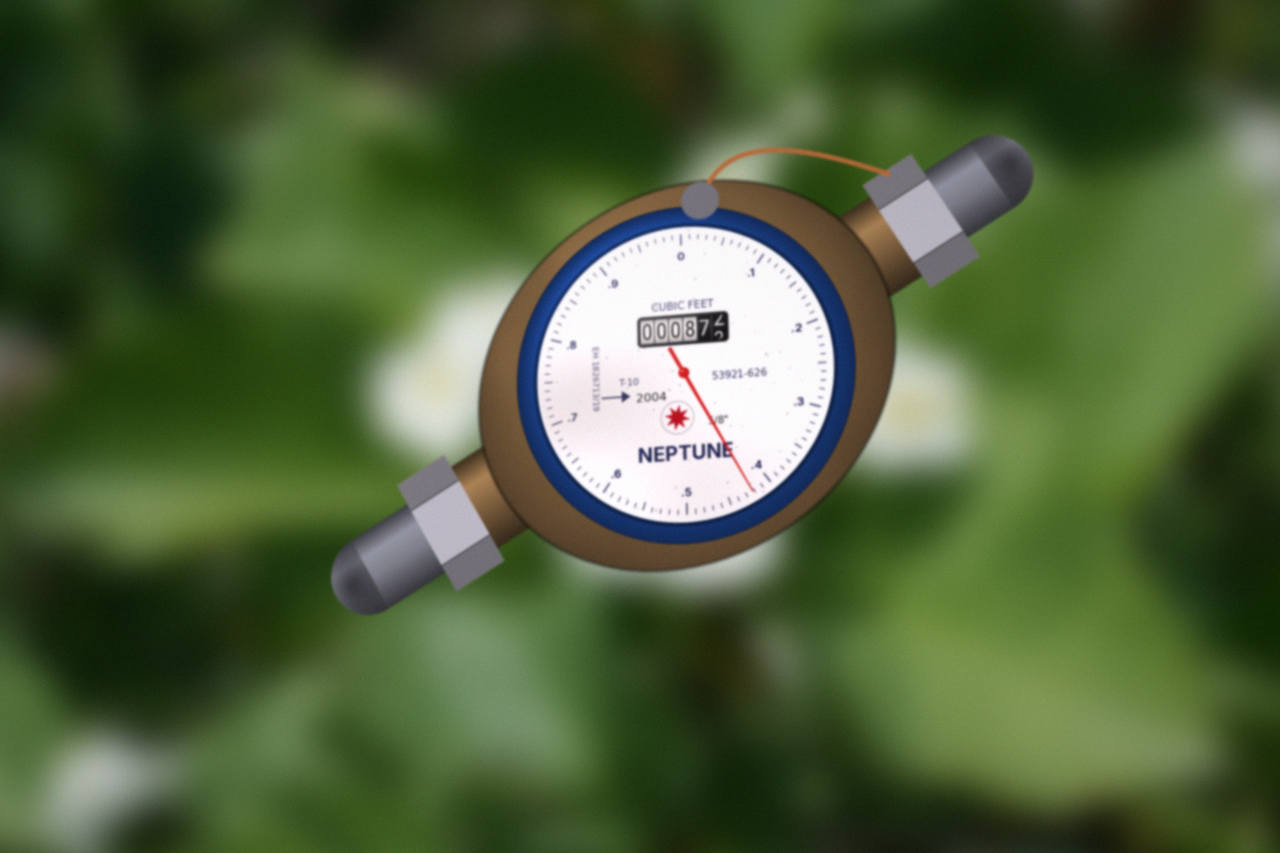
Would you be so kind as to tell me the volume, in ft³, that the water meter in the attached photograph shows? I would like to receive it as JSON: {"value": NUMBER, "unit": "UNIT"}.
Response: {"value": 872.42, "unit": "ft³"}
